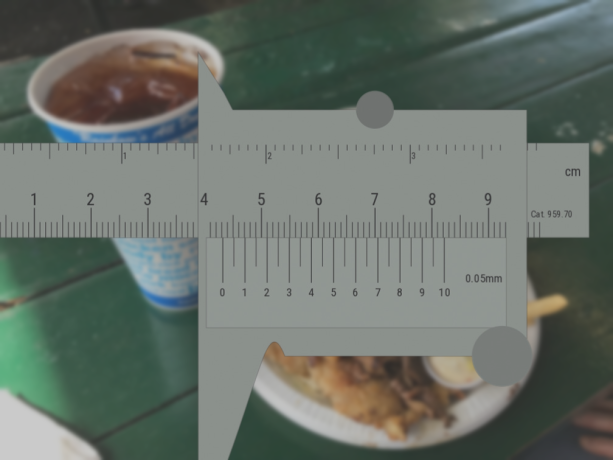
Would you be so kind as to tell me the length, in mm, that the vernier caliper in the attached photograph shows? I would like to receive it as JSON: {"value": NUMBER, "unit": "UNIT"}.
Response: {"value": 43.2, "unit": "mm"}
